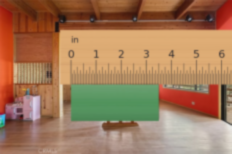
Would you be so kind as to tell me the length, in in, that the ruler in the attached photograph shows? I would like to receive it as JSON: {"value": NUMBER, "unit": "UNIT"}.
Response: {"value": 3.5, "unit": "in"}
